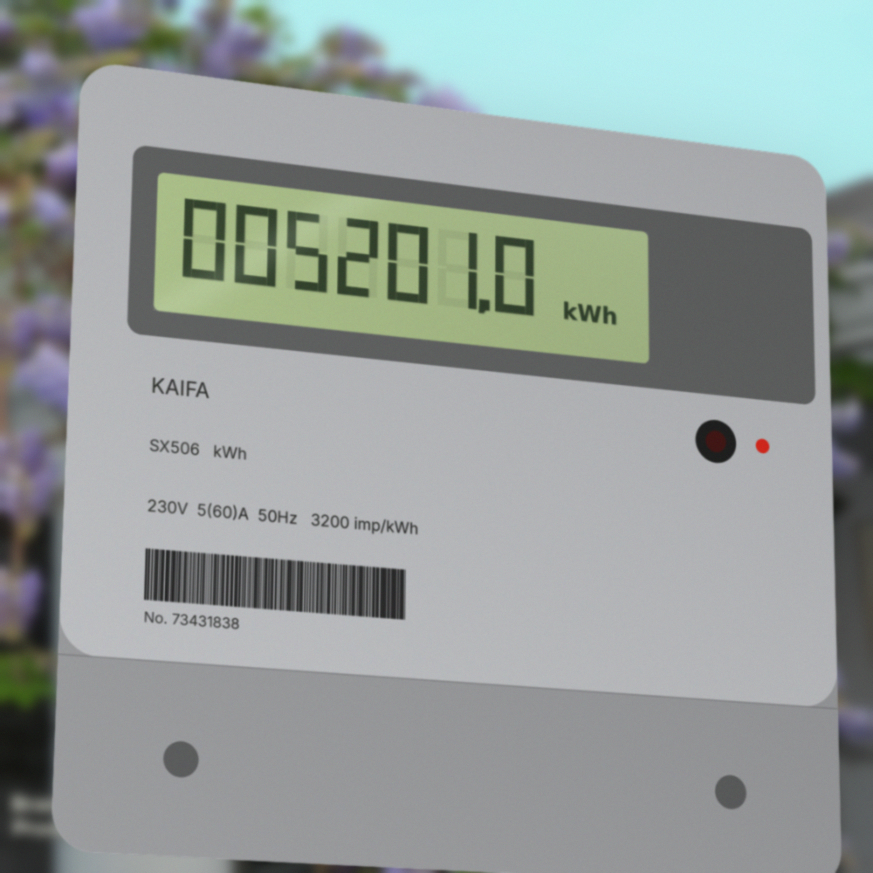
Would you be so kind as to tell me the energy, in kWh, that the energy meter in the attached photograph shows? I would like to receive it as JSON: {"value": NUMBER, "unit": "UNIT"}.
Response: {"value": 5201.0, "unit": "kWh"}
